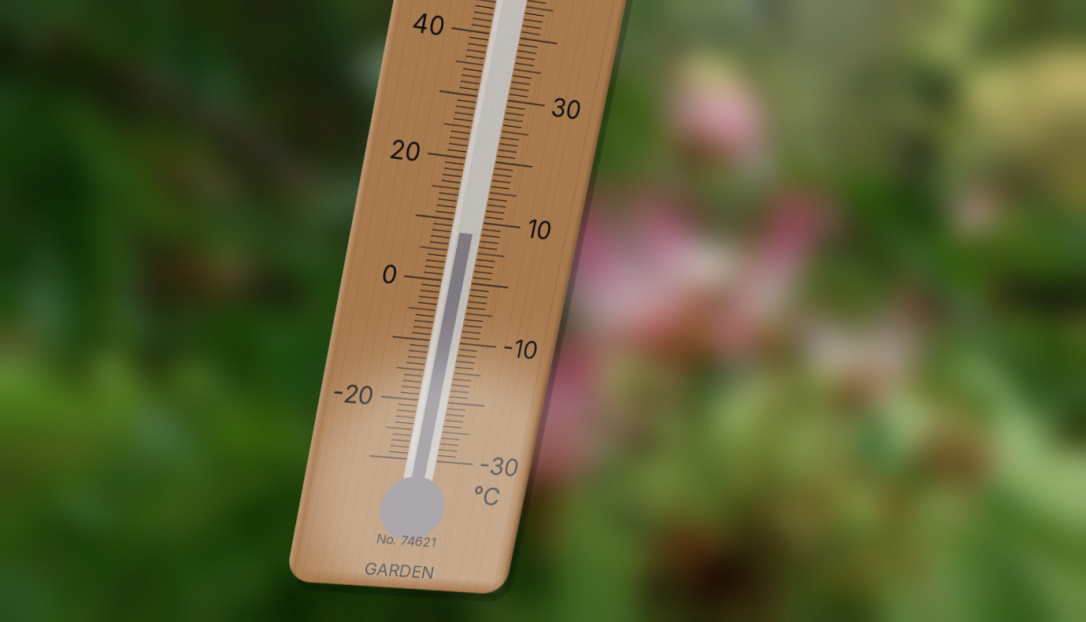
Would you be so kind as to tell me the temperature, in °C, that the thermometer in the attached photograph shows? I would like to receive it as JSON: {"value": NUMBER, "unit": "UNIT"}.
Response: {"value": 8, "unit": "°C"}
